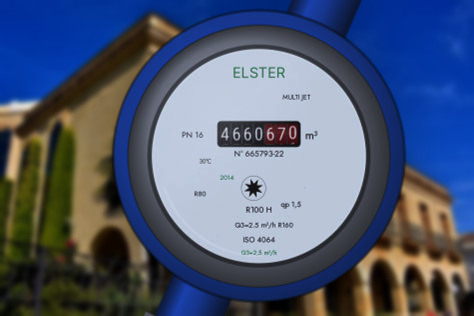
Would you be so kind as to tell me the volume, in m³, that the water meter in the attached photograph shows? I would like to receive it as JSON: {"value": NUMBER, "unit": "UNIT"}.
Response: {"value": 4660.670, "unit": "m³"}
